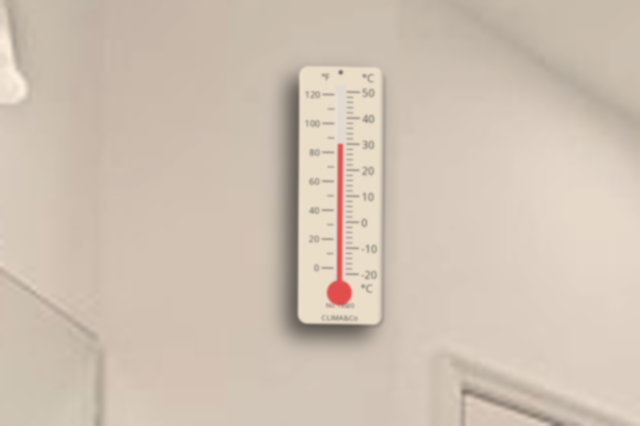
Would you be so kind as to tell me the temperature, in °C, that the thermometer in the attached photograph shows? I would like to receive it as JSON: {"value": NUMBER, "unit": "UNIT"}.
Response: {"value": 30, "unit": "°C"}
